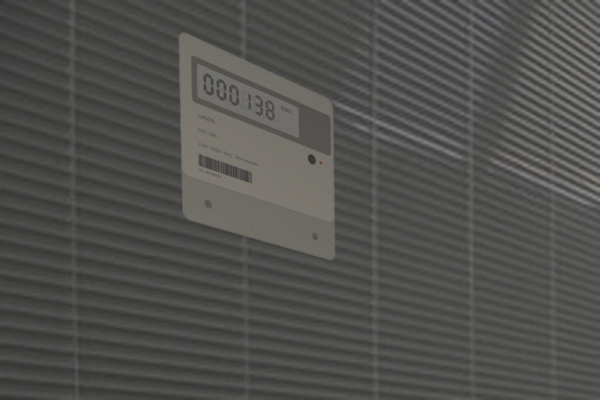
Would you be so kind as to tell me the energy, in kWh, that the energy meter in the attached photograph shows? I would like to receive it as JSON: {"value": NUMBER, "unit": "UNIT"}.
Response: {"value": 138, "unit": "kWh"}
